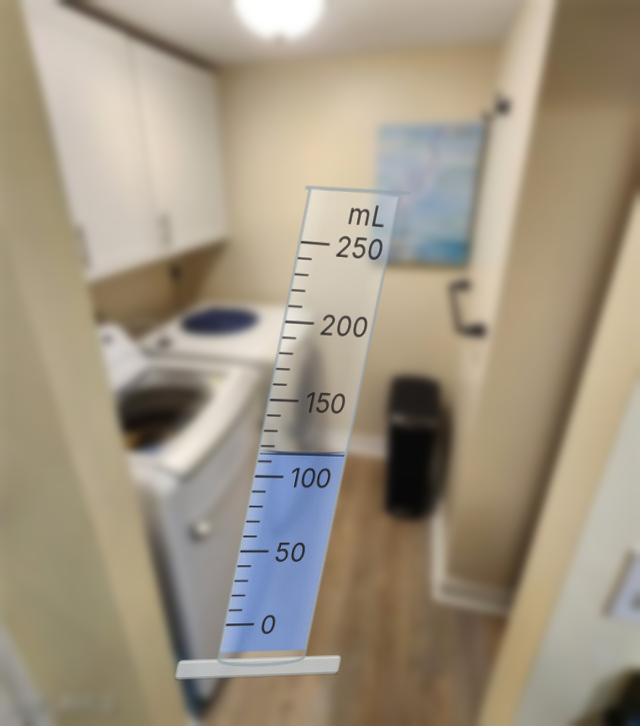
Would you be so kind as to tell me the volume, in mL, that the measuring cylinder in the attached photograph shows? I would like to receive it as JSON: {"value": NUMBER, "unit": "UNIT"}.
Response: {"value": 115, "unit": "mL"}
